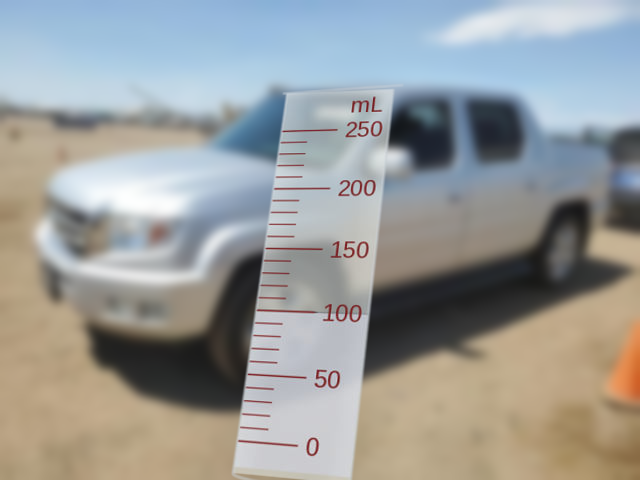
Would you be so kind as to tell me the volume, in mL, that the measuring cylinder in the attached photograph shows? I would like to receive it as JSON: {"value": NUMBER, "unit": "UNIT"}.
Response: {"value": 100, "unit": "mL"}
